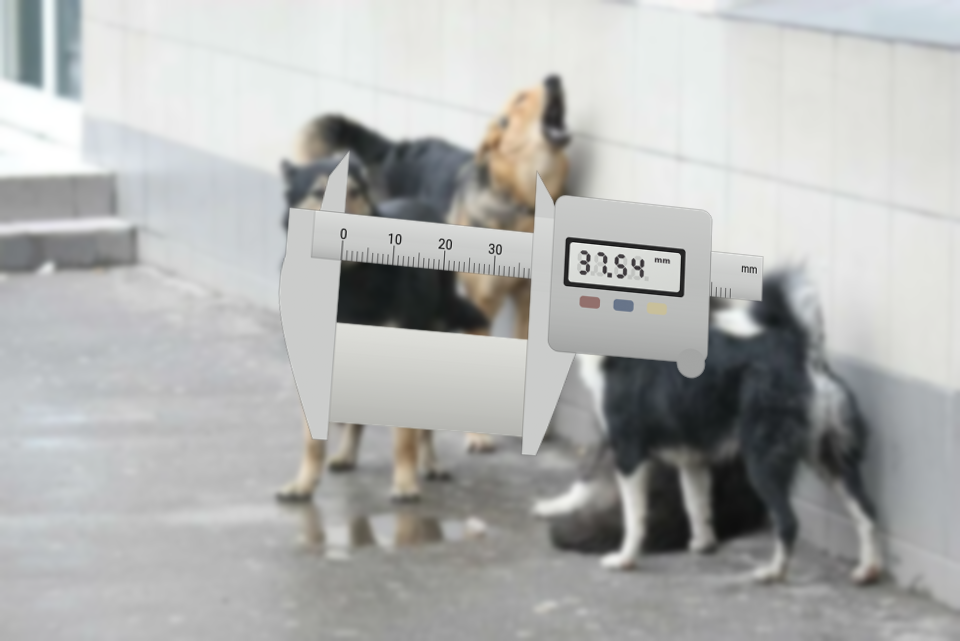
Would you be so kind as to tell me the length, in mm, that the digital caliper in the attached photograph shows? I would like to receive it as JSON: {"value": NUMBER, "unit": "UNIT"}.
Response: {"value": 37.54, "unit": "mm"}
